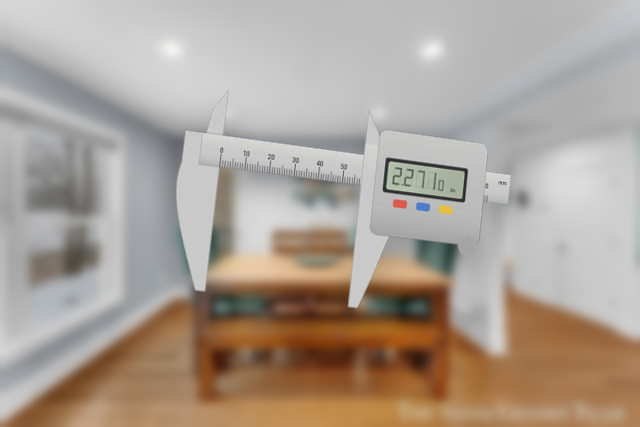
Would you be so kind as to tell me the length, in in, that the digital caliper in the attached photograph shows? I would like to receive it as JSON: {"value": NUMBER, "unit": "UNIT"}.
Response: {"value": 2.2710, "unit": "in"}
